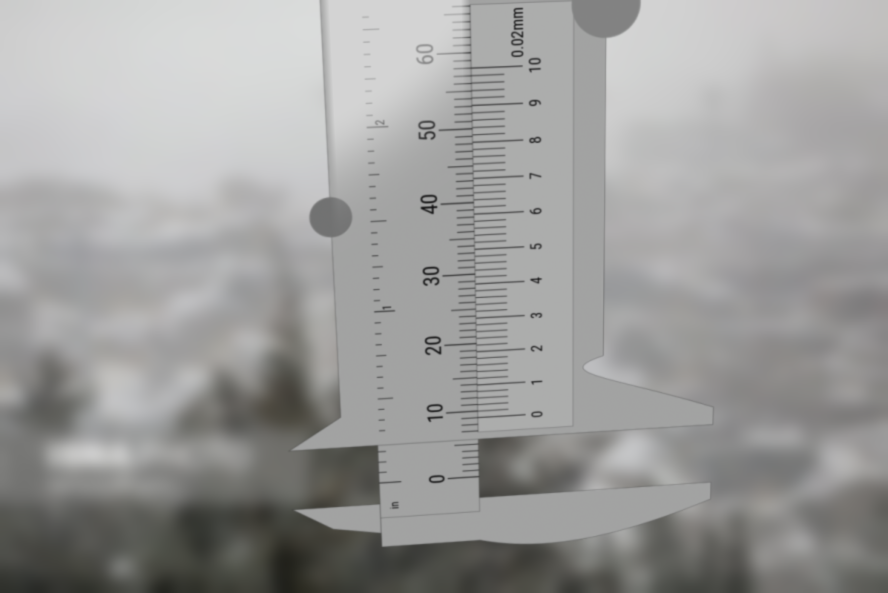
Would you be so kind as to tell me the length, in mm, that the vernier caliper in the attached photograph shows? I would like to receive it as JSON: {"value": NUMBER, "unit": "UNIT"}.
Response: {"value": 9.0, "unit": "mm"}
